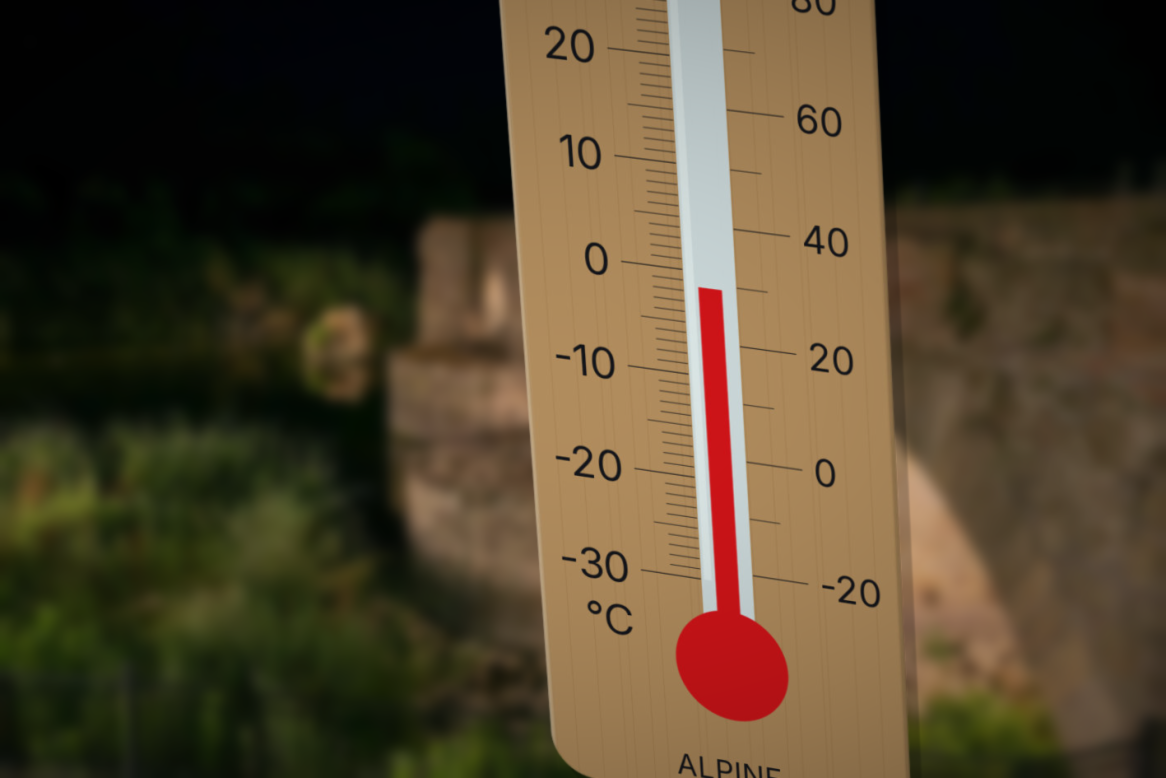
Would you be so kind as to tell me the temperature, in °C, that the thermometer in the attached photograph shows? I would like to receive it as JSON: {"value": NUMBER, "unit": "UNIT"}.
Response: {"value": -1.5, "unit": "°C"}
